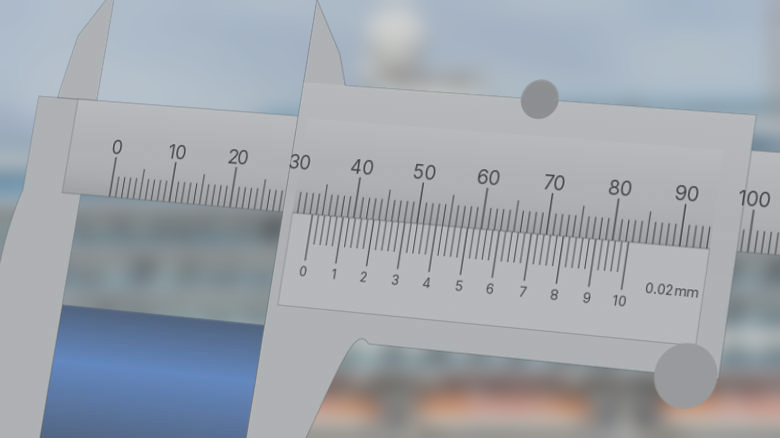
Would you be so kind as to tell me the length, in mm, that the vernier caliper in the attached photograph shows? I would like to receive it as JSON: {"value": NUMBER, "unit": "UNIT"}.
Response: {"value": 33.4, "unit": "mm"}
